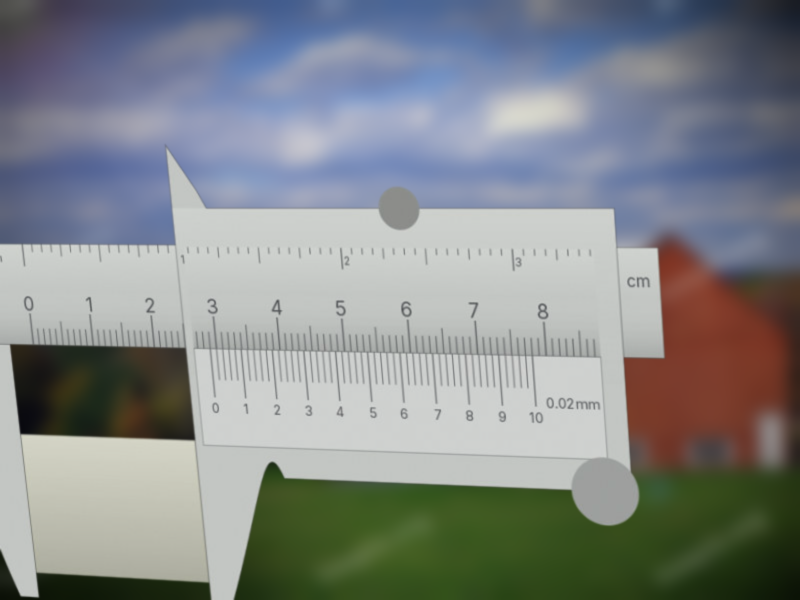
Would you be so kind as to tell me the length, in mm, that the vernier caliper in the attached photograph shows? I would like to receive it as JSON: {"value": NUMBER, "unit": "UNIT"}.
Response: {"value": 29.0, "unit": "mm"}
